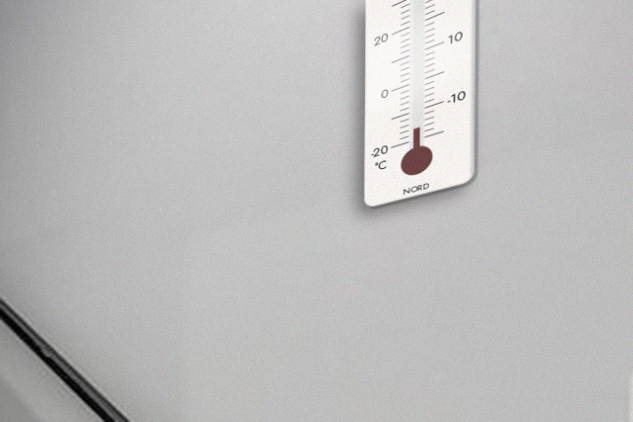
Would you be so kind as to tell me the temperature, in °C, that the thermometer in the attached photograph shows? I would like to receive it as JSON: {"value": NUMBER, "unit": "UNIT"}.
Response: {"value": -16, "unit": "°C"}
